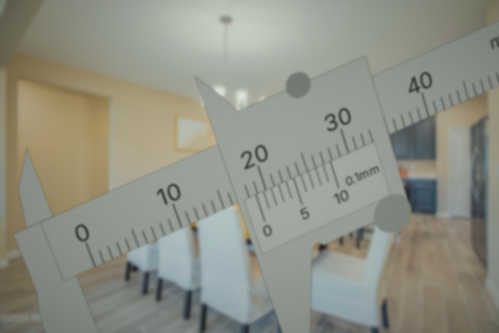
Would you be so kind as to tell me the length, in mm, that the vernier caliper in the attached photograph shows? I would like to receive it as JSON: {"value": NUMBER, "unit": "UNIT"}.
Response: {"value": 18.8, "unit": "mm"}
